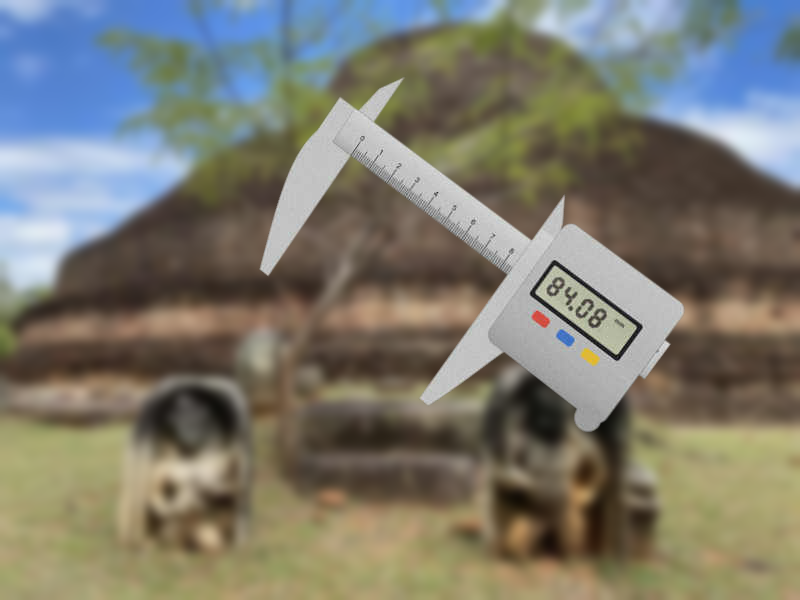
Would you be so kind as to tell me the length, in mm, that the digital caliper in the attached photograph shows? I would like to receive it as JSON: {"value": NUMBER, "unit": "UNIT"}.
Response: {"value": 84.08, "unit": "mm"}
